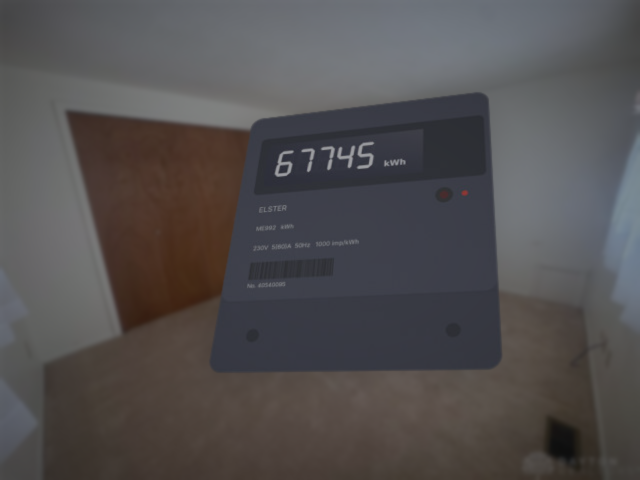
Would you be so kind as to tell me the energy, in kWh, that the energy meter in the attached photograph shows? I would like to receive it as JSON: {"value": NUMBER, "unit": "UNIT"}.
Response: {"value": 67745, "unit": "kWh"}
